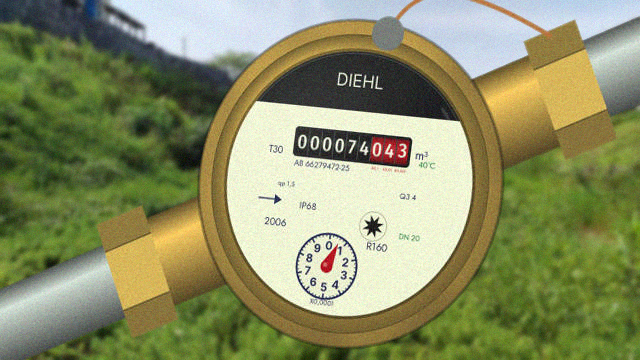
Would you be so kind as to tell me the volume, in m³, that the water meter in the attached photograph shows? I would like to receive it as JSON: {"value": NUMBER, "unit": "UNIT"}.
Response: {"value": 74.0430, "unit": "m³"}
